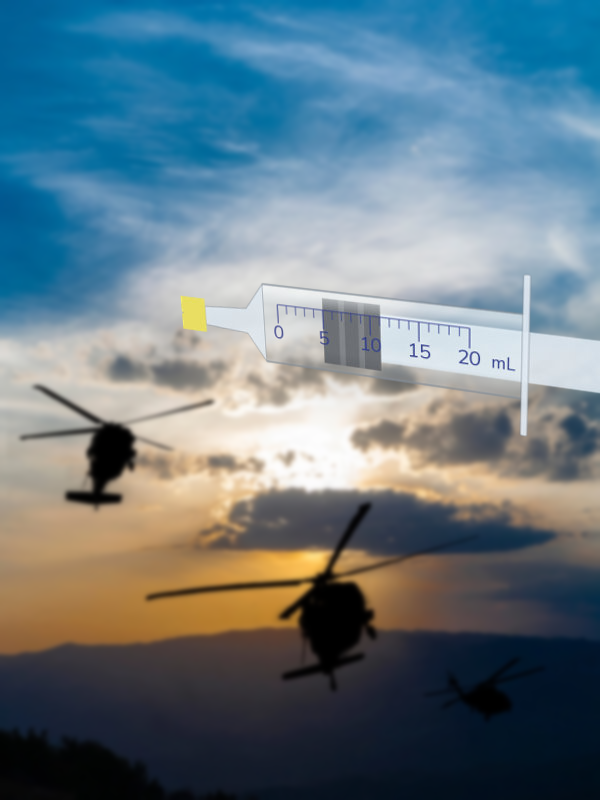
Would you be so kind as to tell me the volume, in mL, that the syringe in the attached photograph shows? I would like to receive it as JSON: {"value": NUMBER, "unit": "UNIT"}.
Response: {"value": 5, "unit": "mL"}
